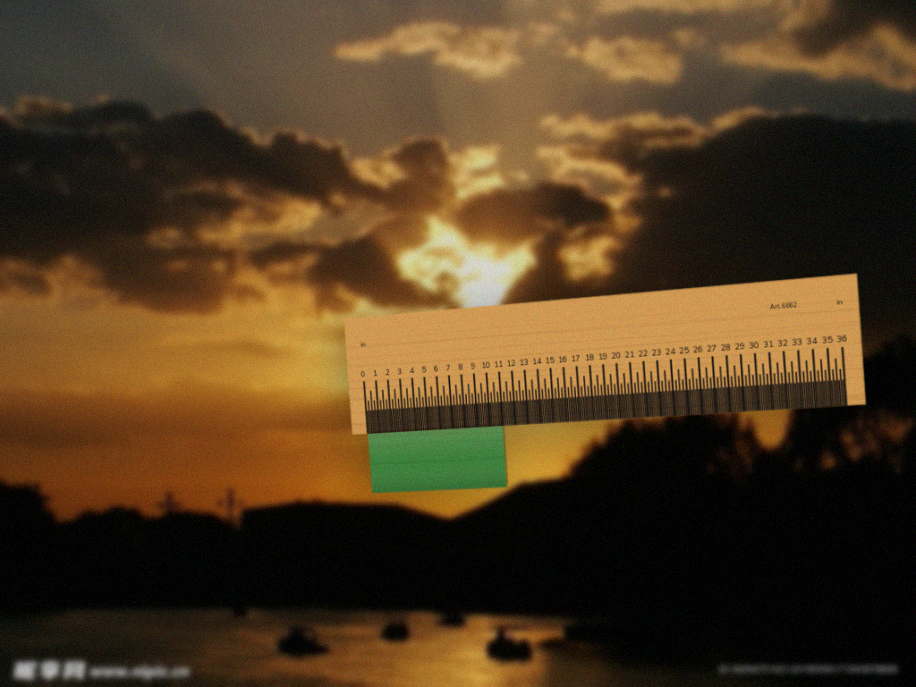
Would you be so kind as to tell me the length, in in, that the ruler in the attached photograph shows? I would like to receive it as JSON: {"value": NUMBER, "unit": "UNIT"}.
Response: {"value": 11, "unit": "in"}
